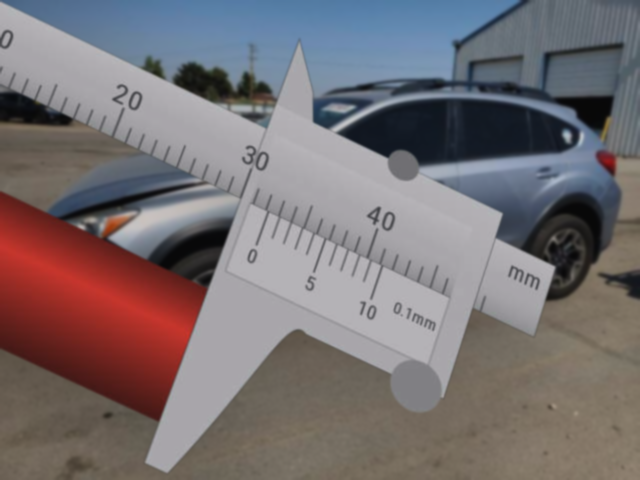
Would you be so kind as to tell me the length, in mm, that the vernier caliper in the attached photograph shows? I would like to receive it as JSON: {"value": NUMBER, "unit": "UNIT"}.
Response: {"value": 32.2, "unit": "mm"}
